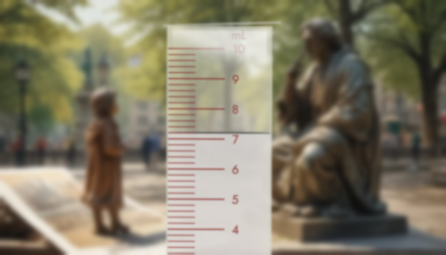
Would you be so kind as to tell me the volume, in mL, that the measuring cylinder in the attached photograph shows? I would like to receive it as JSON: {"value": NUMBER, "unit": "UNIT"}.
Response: {"value": 7.2, "unit": "mL"}
